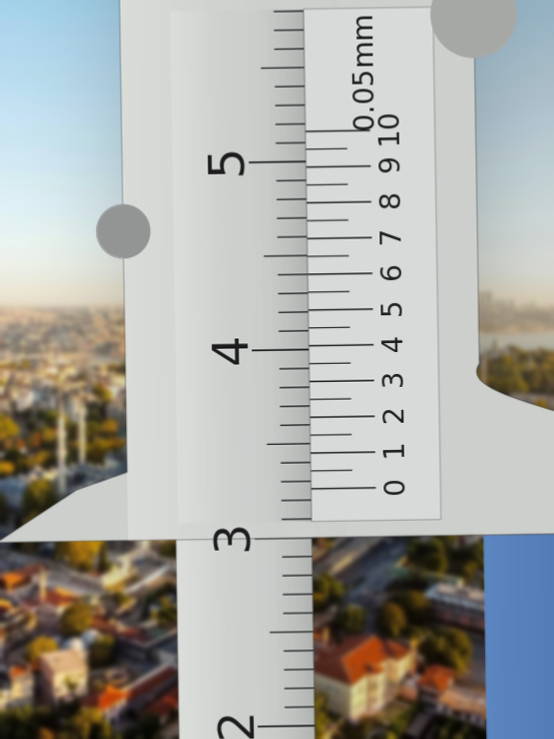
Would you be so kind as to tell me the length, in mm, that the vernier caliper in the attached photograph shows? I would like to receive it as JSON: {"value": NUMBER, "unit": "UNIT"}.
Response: {"value": 32.6, "unit": "mm"}
